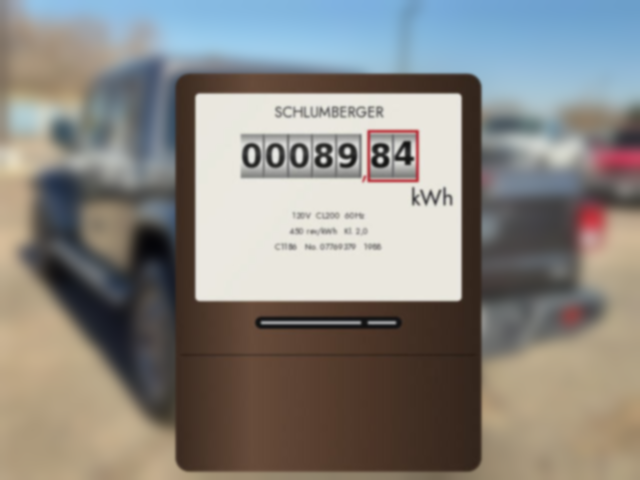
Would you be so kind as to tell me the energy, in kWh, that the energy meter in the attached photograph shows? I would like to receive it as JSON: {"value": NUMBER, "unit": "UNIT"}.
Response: {"value": 89.84, "unit": "kWh"}
